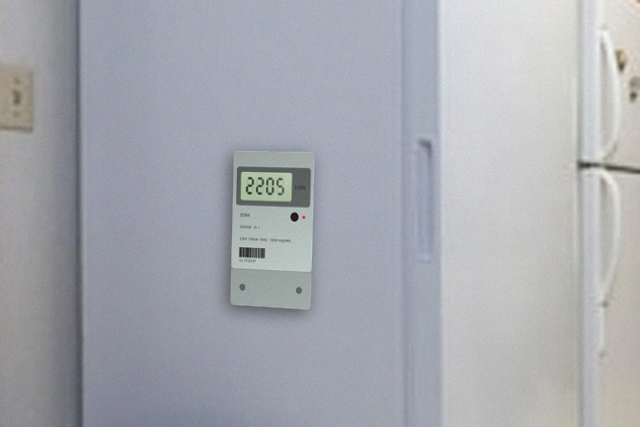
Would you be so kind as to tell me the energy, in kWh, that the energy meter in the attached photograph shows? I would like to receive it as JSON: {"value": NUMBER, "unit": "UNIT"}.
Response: {"value": 2205, "unit": "kWh"}
